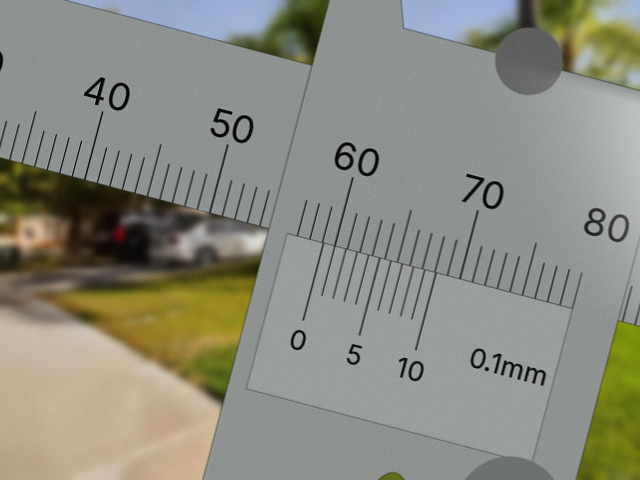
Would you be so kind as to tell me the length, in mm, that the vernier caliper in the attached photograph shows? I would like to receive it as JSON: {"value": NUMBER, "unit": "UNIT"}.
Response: {"value": 59.1, "unit": "mm"}
